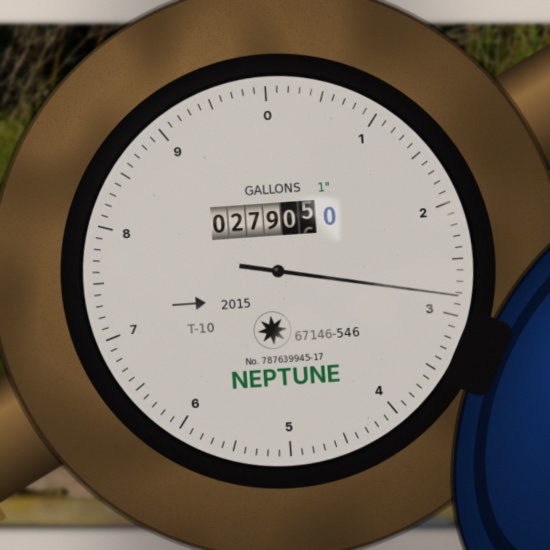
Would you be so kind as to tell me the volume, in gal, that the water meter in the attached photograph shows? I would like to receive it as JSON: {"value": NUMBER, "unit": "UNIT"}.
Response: {"value": 279052.8, "unit": "gal"}
